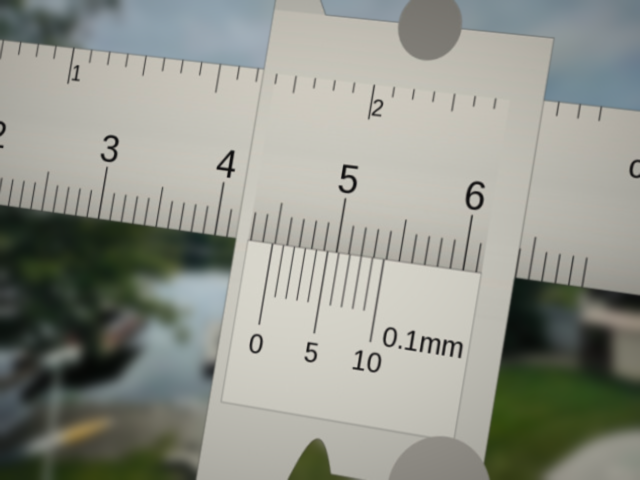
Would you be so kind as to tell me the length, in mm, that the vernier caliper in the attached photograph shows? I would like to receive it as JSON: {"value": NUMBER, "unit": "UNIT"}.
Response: {"value": 44.8, "unit": "mm"}
